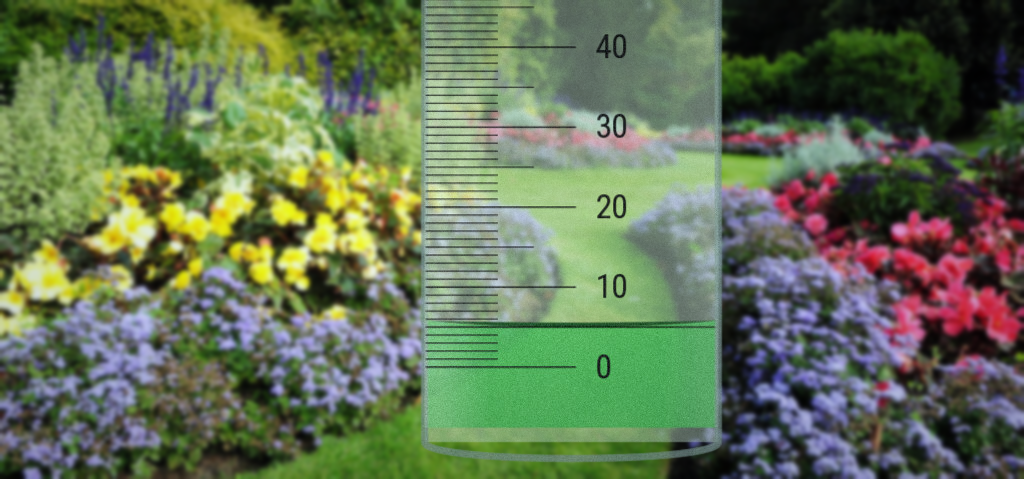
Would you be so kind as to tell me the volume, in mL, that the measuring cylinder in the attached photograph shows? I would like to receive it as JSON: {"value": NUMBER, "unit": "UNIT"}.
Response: {"value": 5, "unit": "mL"}
